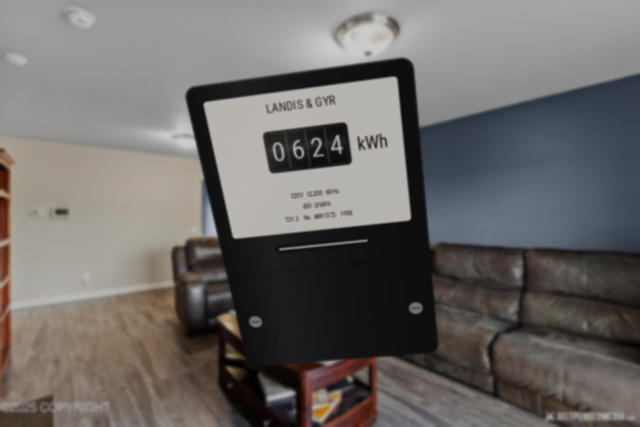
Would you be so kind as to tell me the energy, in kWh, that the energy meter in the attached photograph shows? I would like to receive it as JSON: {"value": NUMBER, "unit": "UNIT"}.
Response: {"value": 624, "unit": "kWh"}
